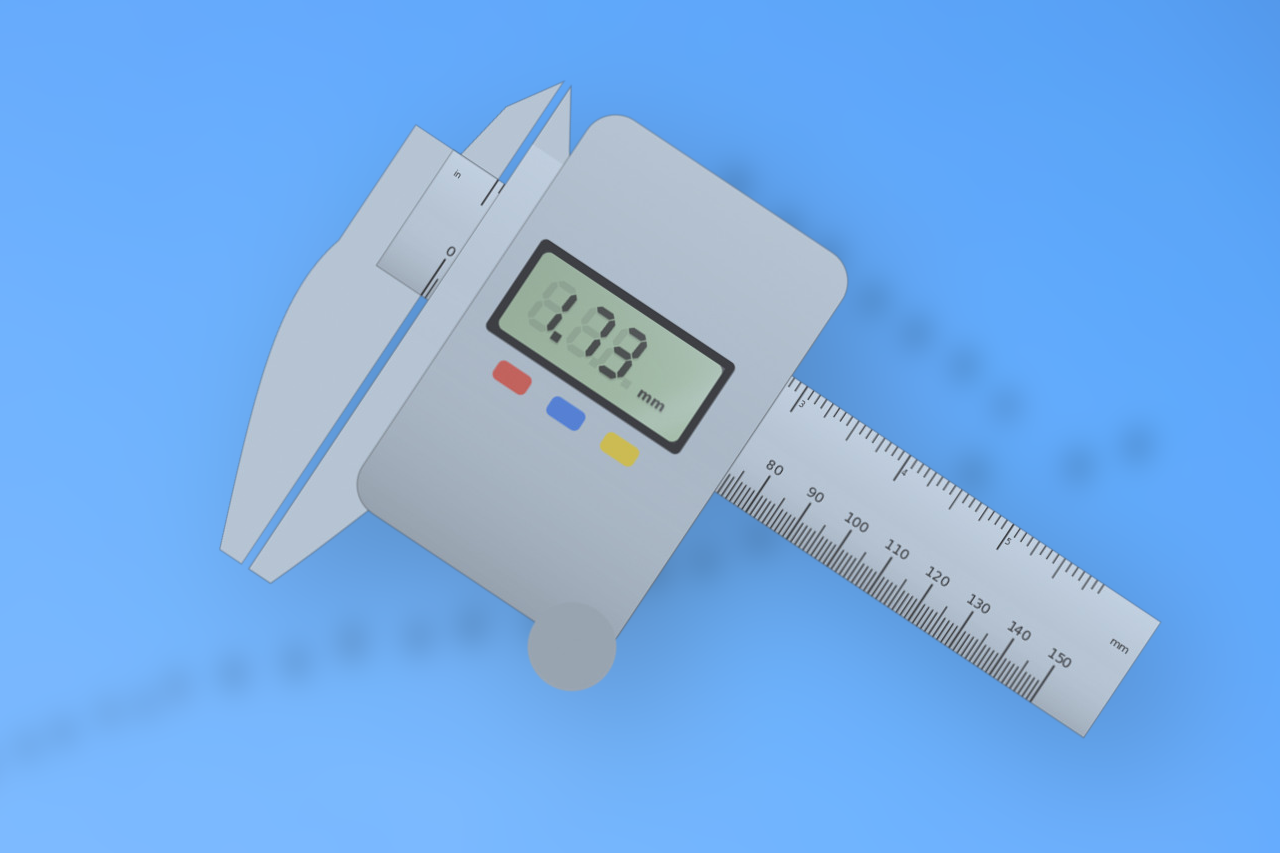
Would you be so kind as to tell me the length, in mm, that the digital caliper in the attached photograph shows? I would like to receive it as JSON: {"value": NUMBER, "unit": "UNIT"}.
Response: {"value": 1.73, "unit": "mm"}
